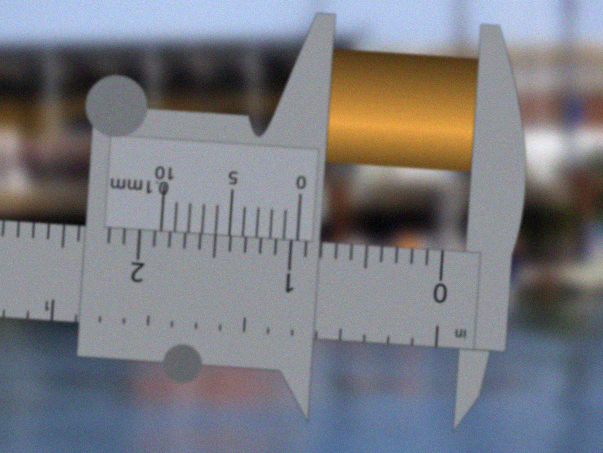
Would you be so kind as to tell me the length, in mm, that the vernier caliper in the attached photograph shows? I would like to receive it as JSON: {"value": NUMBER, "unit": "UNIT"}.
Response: {"value": 9.6, "unit": "mm"}
